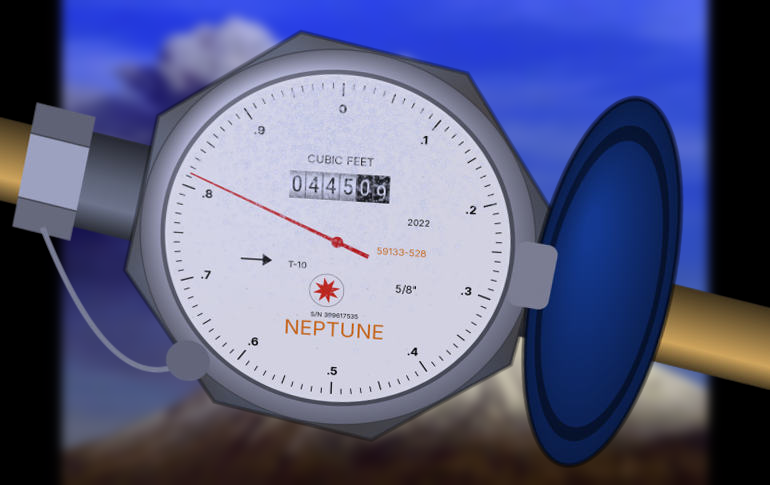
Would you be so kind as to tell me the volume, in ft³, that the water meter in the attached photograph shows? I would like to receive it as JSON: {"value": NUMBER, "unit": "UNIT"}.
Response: {"value": 44508.81, "unit": "ft³"}
